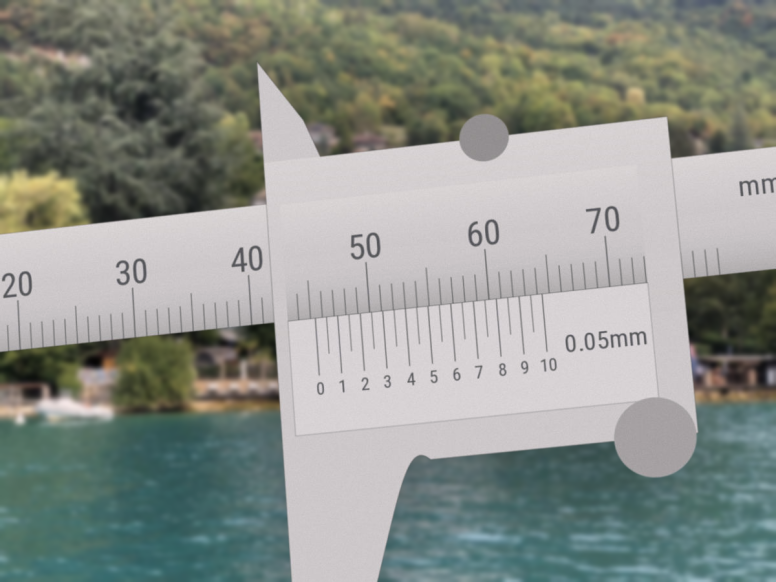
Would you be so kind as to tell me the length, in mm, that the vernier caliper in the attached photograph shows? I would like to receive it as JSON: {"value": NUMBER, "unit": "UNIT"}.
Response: {"value": 45.4, "unit": "mm"}
